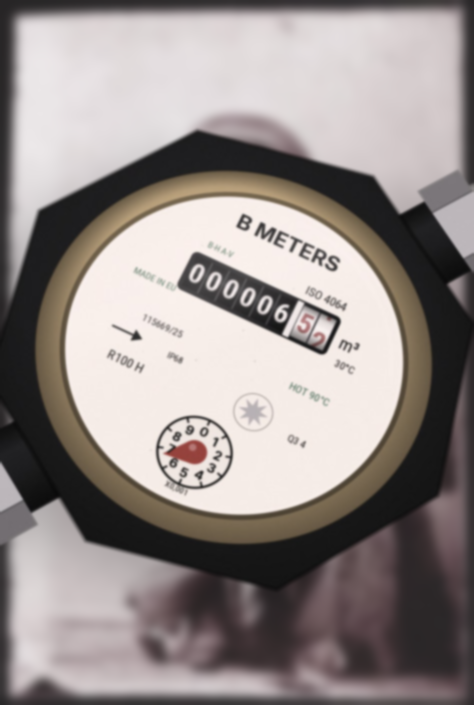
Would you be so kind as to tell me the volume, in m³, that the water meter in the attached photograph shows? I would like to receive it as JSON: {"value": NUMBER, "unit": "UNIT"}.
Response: {"value": 6.516, "unit": "m³"}
